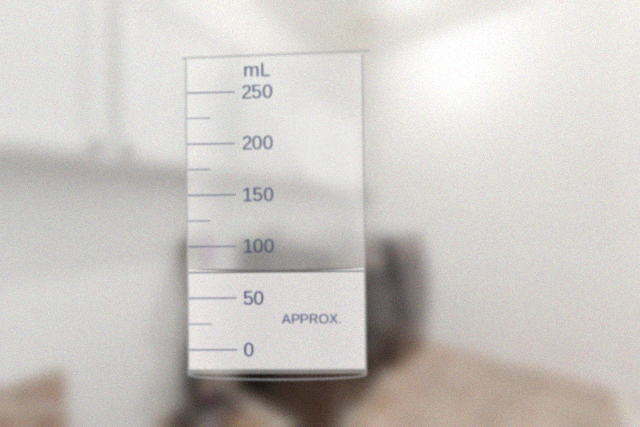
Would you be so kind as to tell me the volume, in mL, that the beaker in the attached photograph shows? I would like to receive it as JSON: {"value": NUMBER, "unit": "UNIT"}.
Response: {"value": 75, "unit": "mL"}
